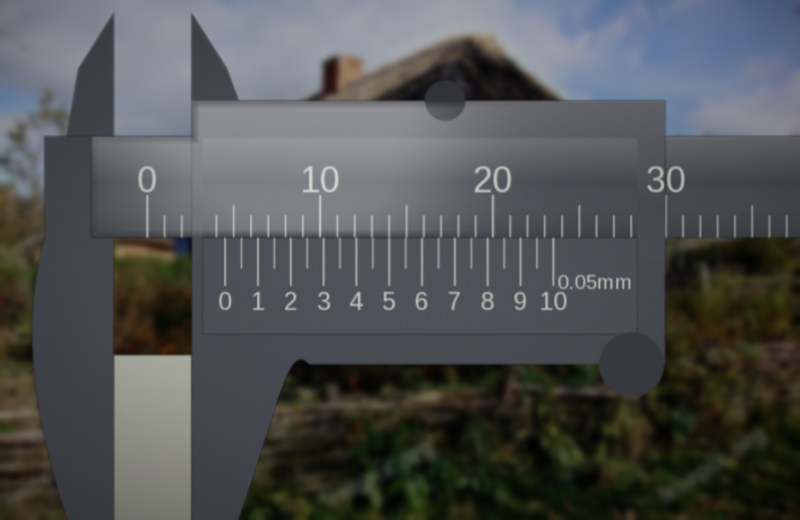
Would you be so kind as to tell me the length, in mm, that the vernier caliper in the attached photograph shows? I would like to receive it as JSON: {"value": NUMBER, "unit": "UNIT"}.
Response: {"value": 4.5, "unit": "mm"}
